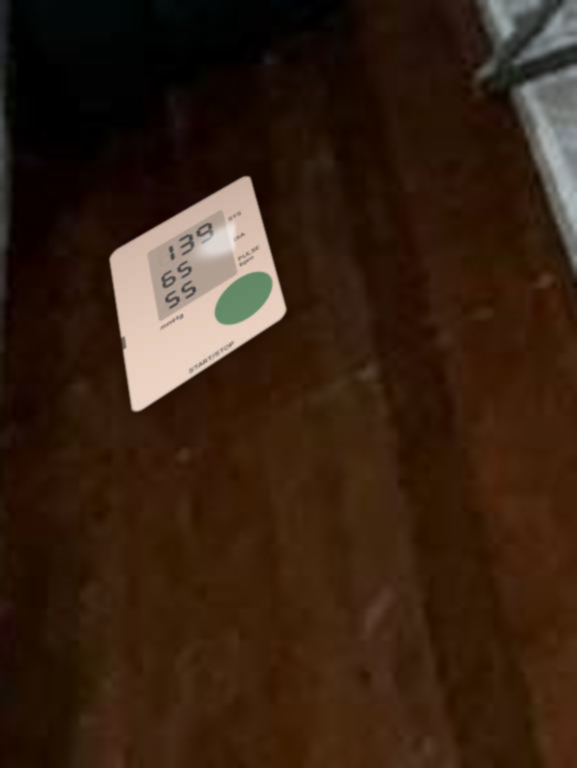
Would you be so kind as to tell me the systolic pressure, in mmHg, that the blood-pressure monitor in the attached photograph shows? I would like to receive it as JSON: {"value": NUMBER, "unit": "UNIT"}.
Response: {"value": 139, "unit": "mmHg"}
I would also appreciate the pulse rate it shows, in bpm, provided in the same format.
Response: {"value": 55, "unit": "bpm"}
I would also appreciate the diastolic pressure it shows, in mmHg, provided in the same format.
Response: {"value": 65, "unit": "mmHg"}
